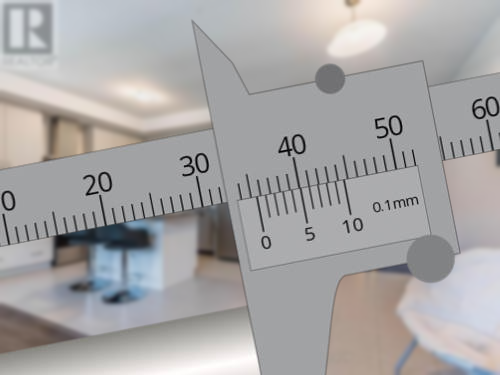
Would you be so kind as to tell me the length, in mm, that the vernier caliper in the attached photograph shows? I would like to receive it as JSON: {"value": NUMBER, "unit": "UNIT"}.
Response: {"value": 35.6, "unit": "mm"}
